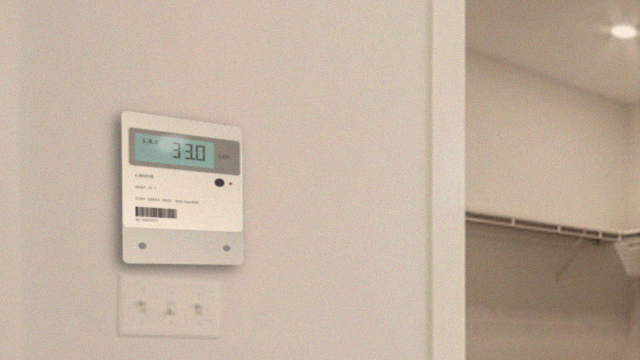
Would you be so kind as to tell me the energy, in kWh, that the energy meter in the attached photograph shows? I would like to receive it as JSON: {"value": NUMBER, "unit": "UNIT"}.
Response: {"value": 33.0, "unit": "kWh"}
